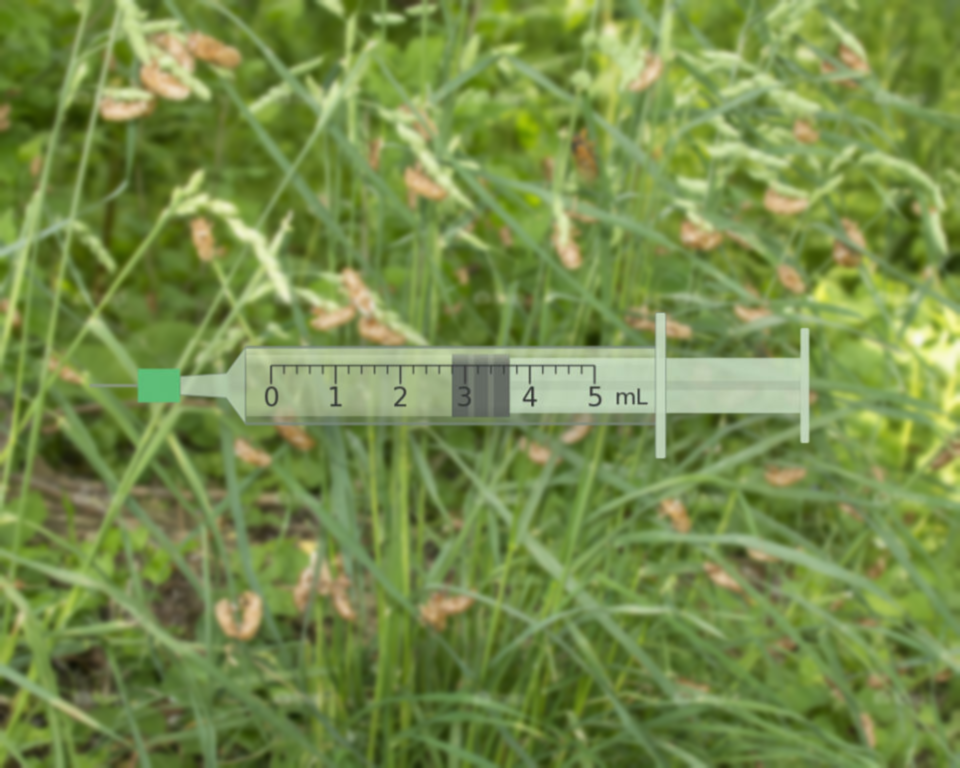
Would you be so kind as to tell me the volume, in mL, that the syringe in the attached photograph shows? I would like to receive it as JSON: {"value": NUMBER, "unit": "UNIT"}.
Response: {"value": 2.8, "unit": "mL"}
